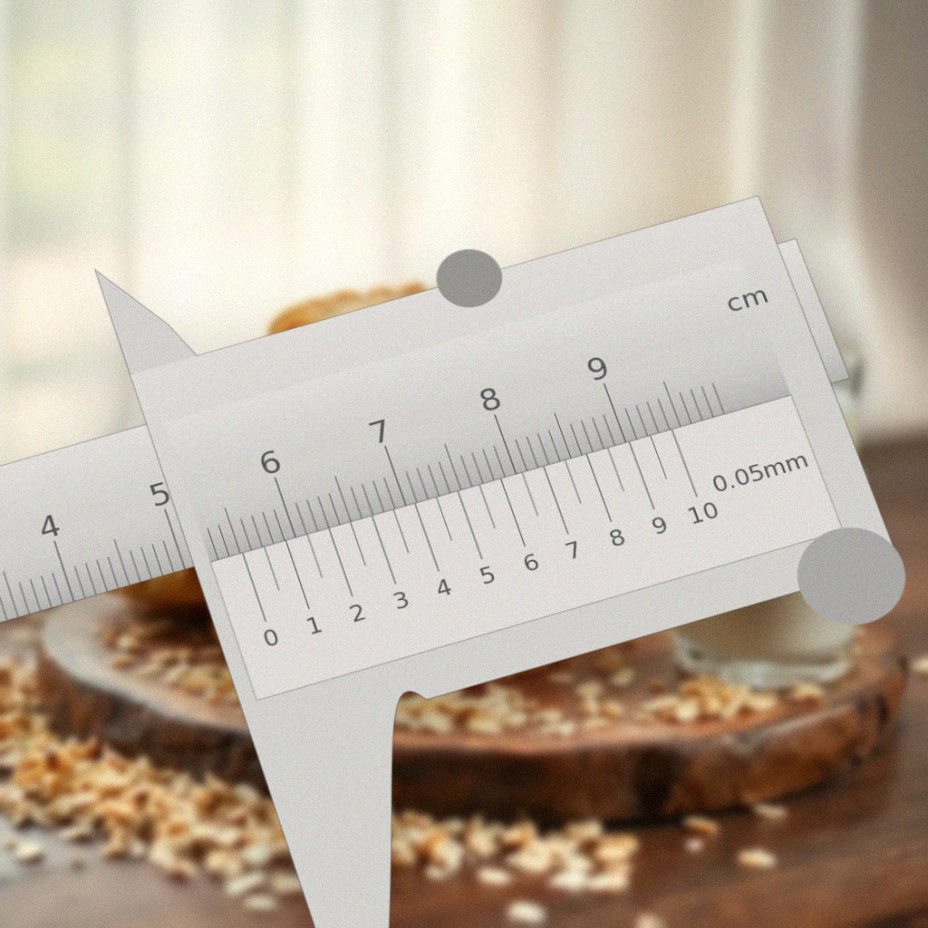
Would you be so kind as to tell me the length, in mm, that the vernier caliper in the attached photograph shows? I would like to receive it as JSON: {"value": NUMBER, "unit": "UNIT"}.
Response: {"value": 55.2, "unit": "mm"}
